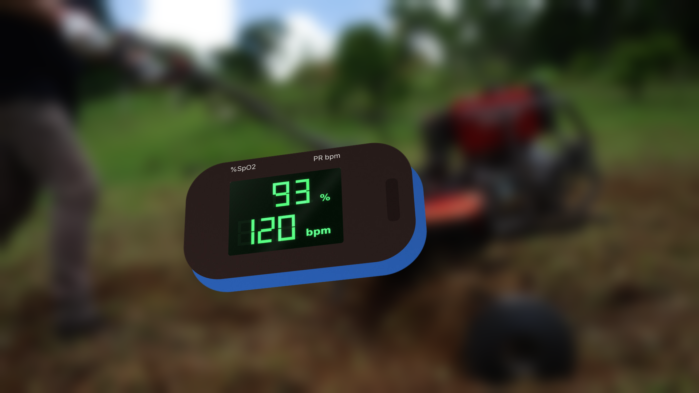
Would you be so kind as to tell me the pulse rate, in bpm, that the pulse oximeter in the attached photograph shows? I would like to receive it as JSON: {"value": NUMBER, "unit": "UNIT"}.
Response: {"value": 120, "unit": "bpm"}
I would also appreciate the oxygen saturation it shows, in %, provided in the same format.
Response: {"value": 93, "unit": "%"}
